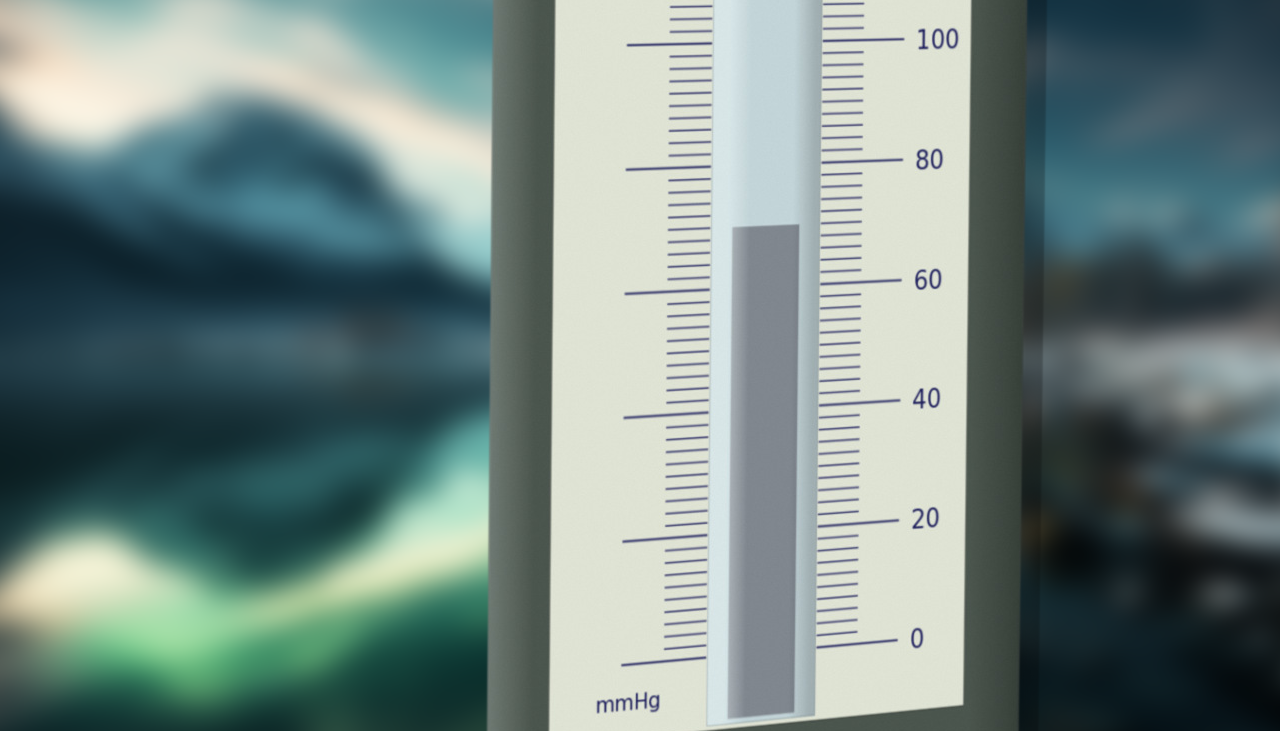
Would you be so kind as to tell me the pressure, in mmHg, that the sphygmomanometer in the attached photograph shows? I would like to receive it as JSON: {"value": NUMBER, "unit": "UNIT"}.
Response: {"value": 70, "unit": "mmHg"}
